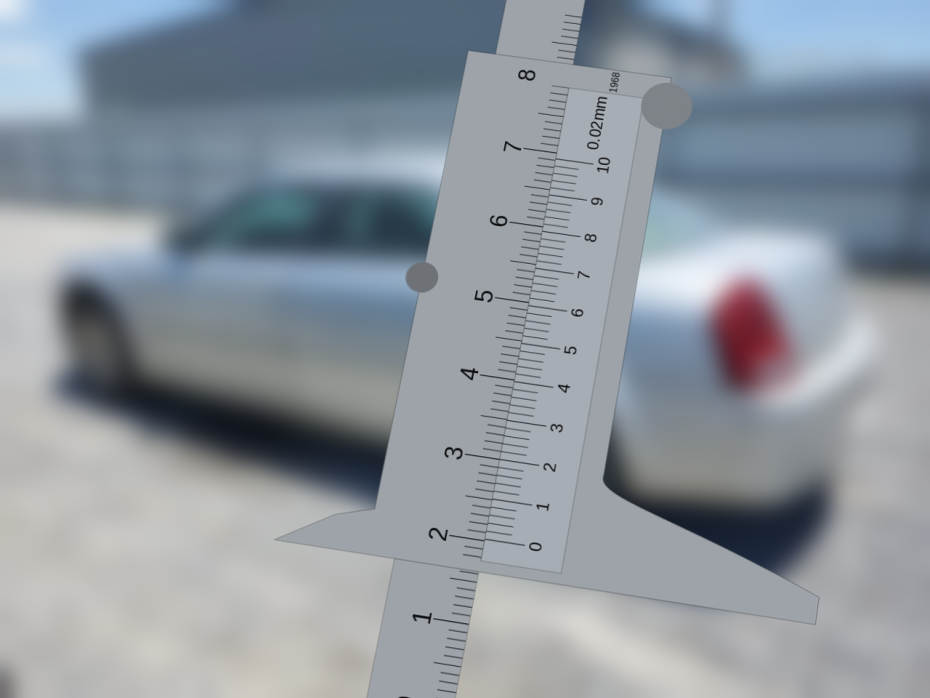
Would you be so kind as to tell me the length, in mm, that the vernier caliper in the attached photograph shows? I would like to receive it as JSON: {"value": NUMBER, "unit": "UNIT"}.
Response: {"value": 20.2, "unit": "mm"}
